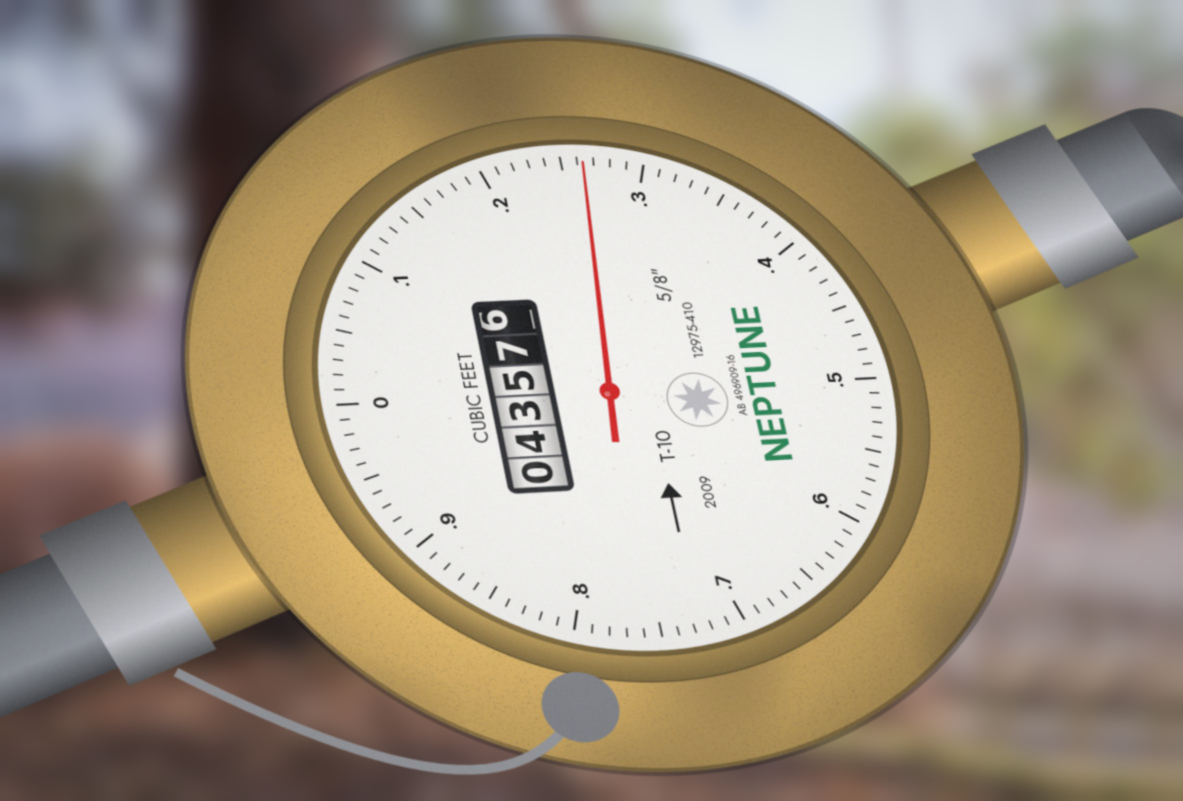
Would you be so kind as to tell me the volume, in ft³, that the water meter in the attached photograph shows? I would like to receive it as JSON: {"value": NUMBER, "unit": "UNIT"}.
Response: {"value": 43576.26, "unit": "ft³"}
